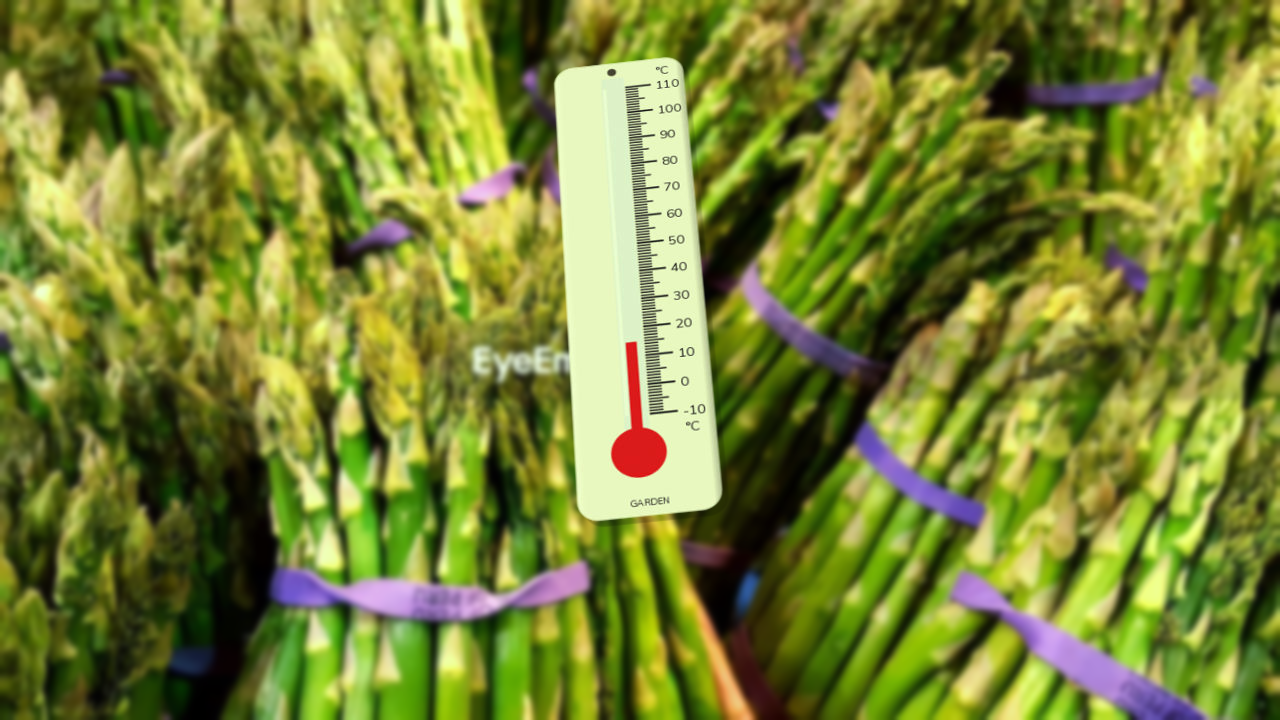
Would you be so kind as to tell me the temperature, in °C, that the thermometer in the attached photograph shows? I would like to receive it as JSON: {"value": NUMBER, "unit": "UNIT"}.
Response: {"value": 15, "unit": "°C"}
